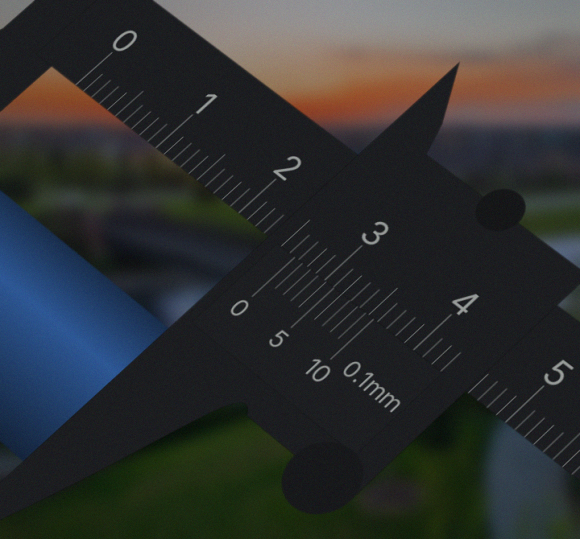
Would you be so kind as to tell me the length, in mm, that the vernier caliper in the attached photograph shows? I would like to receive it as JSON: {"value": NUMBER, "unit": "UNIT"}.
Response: {"value": 26.6, "unit": "mm"}
